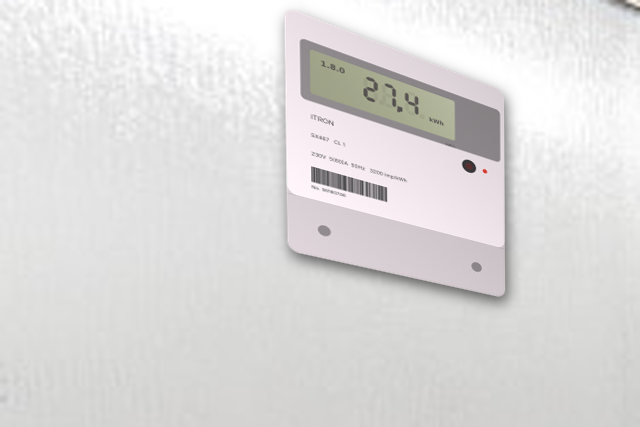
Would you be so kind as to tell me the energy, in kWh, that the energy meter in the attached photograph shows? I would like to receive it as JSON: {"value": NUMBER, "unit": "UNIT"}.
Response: {"value": 27.4, "unit": "kWh"}
